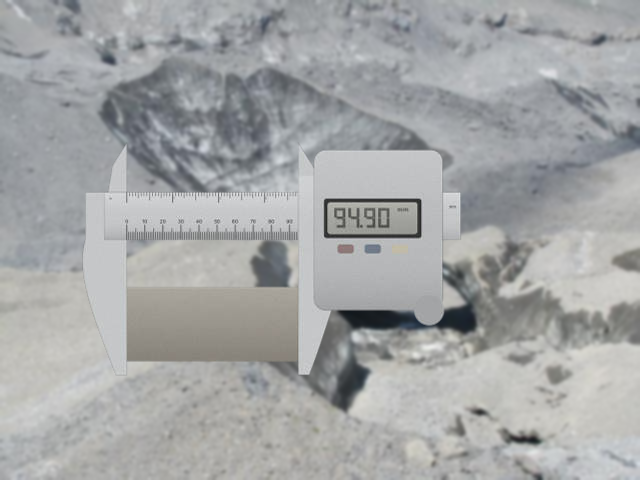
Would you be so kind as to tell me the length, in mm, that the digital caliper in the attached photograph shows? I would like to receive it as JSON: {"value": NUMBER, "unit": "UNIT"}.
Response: {"value": 94.90, "unit": "mm"}
